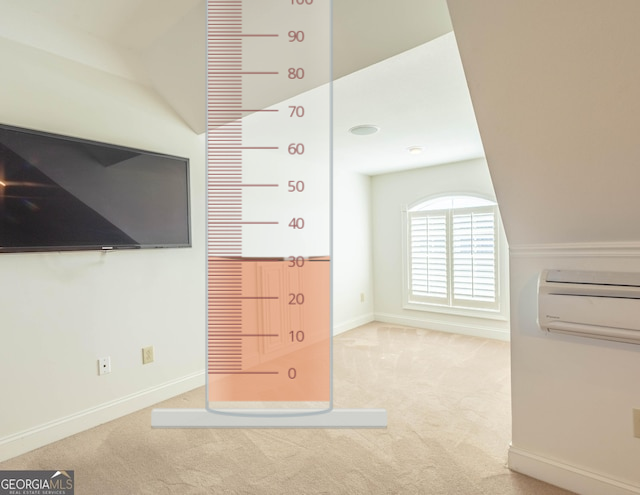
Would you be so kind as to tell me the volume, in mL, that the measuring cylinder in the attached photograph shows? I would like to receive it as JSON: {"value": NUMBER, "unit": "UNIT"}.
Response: {"value": 30, "unit": "mL"}
